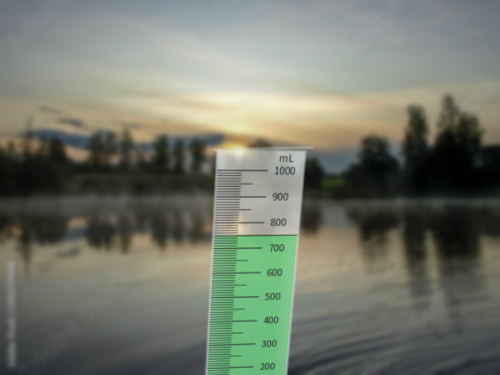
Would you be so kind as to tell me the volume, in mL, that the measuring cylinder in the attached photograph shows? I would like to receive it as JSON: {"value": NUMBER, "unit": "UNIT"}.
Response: {"value": 750, "unit": "mL"}
